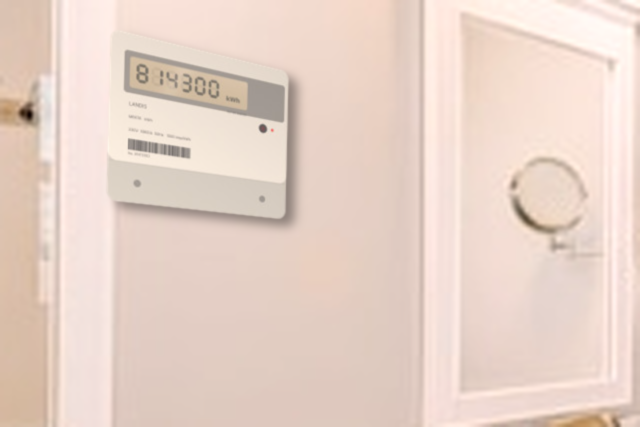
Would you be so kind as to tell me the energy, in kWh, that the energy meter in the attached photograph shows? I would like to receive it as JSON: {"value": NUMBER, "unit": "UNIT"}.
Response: {"value": 814300, "unit": "kWh"}
